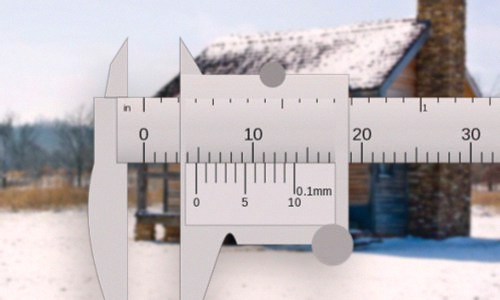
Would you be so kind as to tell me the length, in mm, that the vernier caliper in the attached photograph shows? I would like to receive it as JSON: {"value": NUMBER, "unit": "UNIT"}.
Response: {"value": 4.8, "unit": "mm"}
